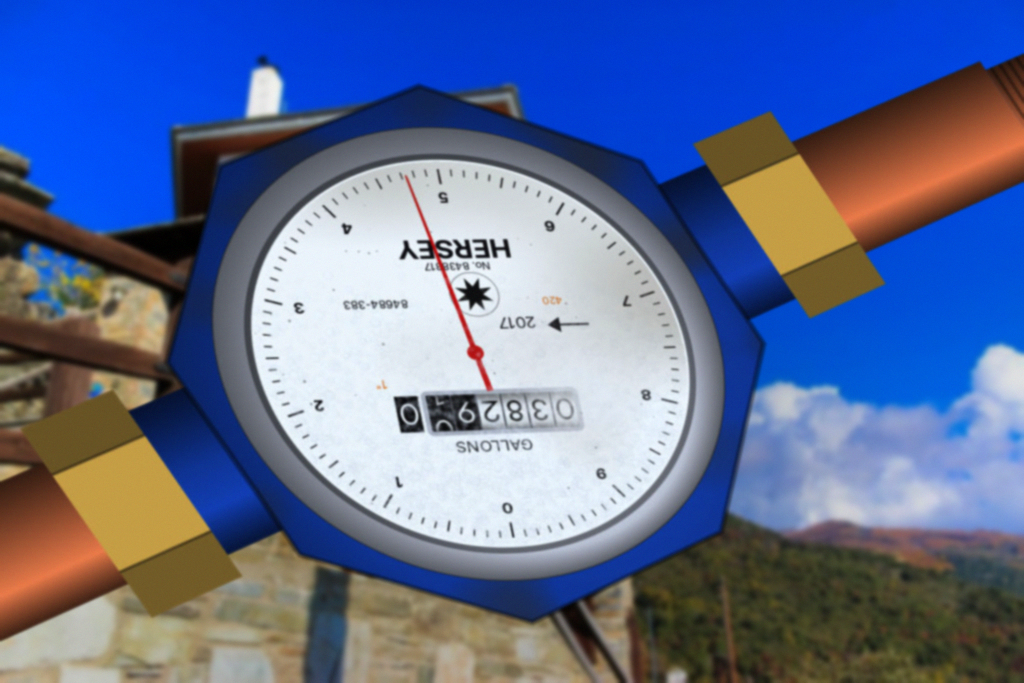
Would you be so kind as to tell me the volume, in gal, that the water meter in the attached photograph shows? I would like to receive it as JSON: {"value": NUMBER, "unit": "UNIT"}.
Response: {"value": 382904.7, "unit": "gal"}
